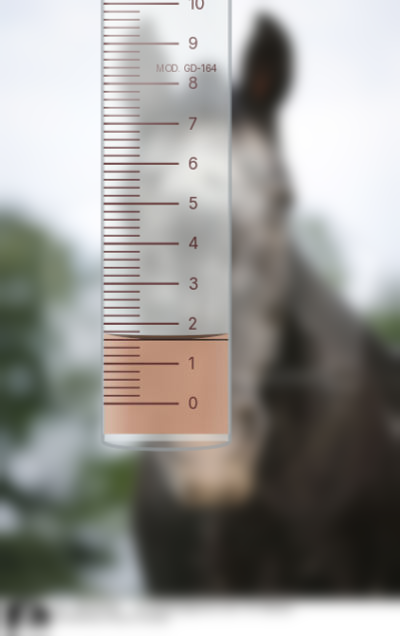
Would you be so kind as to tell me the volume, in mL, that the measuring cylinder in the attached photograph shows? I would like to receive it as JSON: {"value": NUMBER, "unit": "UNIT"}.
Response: {"value": 1.6, "unit": "mL"}
